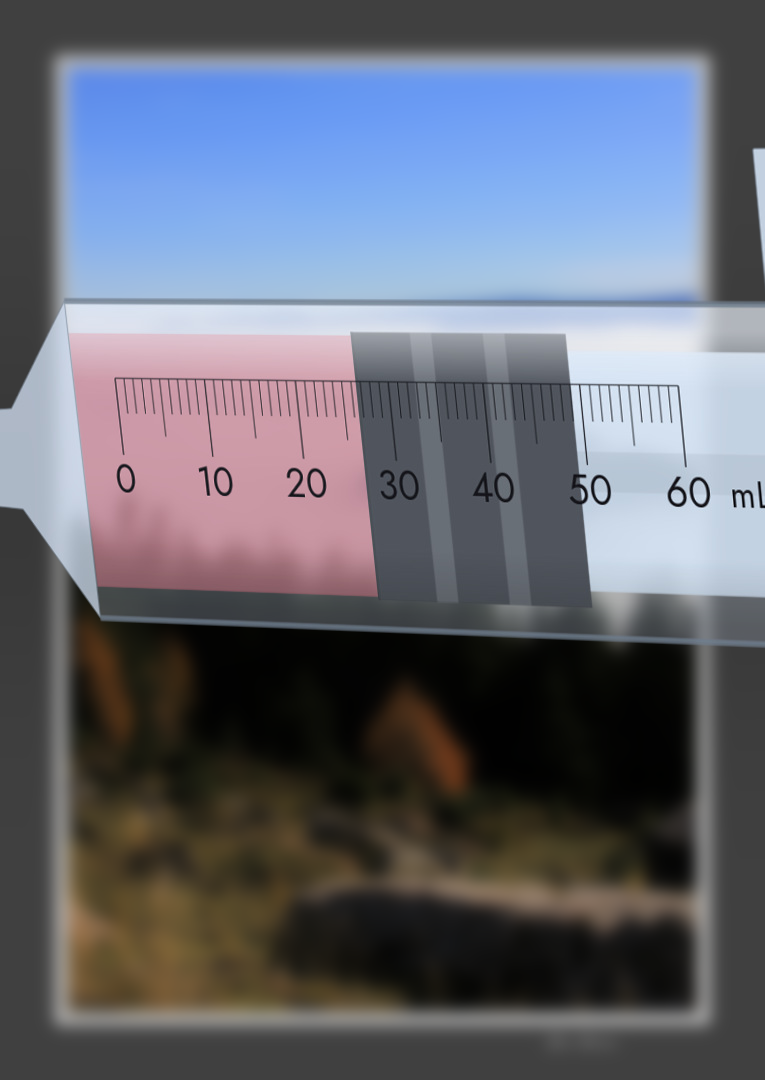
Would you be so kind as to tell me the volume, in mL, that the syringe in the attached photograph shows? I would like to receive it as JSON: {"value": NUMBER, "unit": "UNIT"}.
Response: {"value": 26.5, "unit": "mL"}
